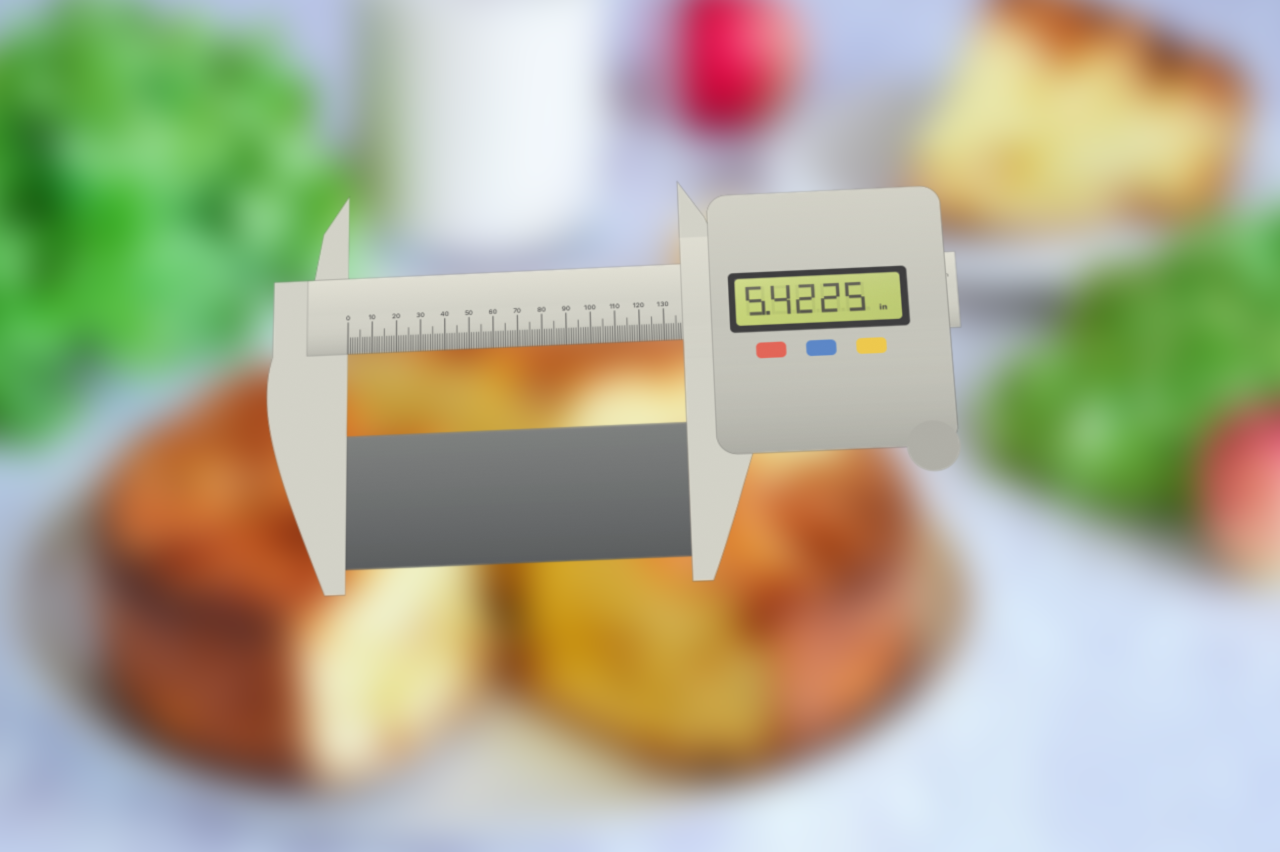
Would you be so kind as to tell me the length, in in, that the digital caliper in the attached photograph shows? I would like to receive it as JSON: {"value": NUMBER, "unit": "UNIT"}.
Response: {"value": 5.4225, "unit": "in"}
